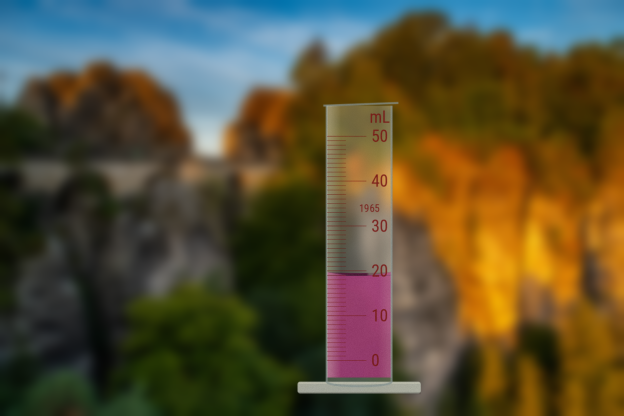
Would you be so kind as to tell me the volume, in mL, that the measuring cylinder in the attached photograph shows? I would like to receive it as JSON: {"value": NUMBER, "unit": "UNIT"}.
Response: {"value": 19, "unit": "mL"}
